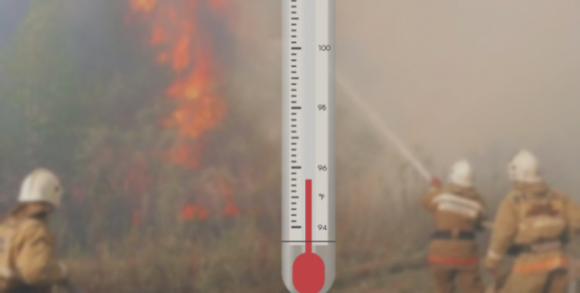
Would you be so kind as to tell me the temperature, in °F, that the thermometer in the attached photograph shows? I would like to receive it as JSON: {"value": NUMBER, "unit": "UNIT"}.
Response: {"value": 95.6, "unit": "°F"}
